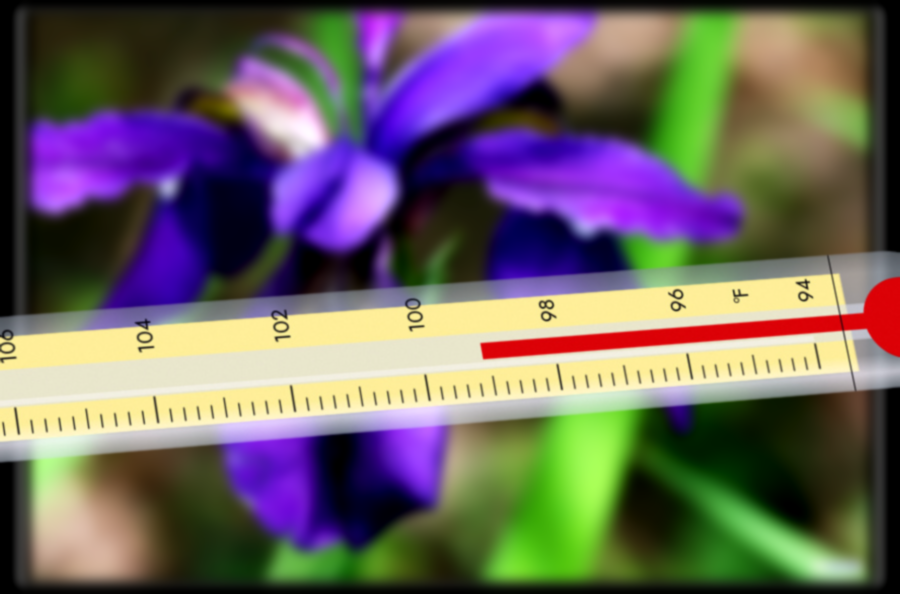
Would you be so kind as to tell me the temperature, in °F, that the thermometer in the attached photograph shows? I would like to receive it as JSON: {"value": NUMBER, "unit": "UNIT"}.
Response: {"value": 99.1, "unit": "°F"}
